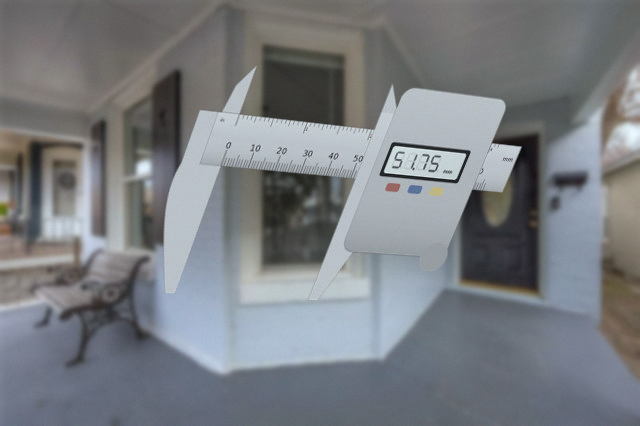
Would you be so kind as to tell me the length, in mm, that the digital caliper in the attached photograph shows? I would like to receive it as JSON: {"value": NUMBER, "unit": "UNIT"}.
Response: {"value": 51.75, "unit": "mm"}
